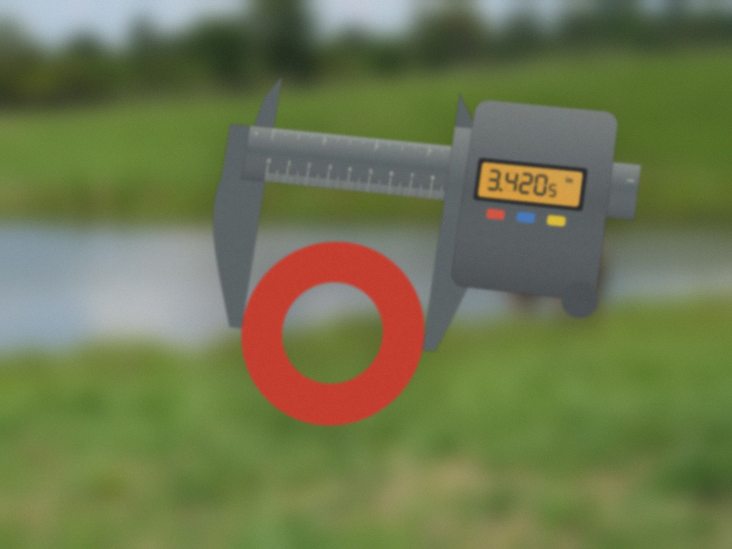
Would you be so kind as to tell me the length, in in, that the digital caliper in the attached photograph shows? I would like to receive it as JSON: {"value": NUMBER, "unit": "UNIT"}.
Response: {"value": 3.4205, "unit": "in"}
